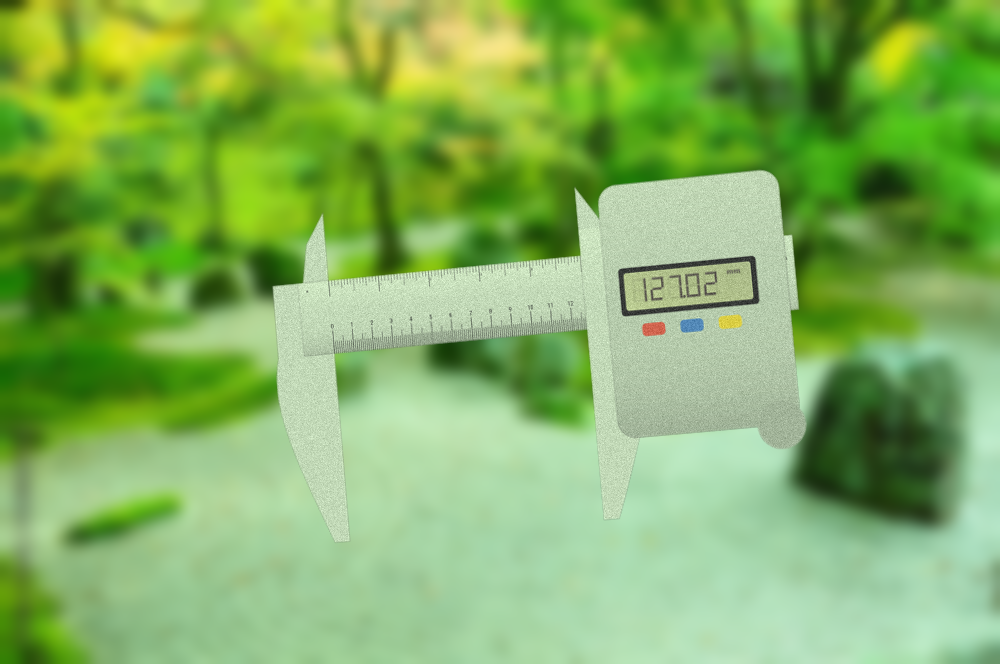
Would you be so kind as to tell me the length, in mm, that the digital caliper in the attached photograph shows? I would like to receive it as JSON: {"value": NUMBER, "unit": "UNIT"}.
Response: {"value": 127.02, "unit": "mm"}
